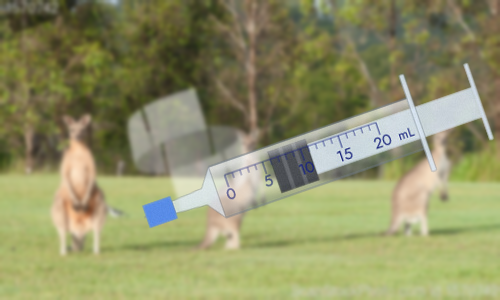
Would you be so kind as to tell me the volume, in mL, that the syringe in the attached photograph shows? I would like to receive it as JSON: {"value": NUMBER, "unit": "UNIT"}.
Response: {"value": 6, "unit": "mL"}
